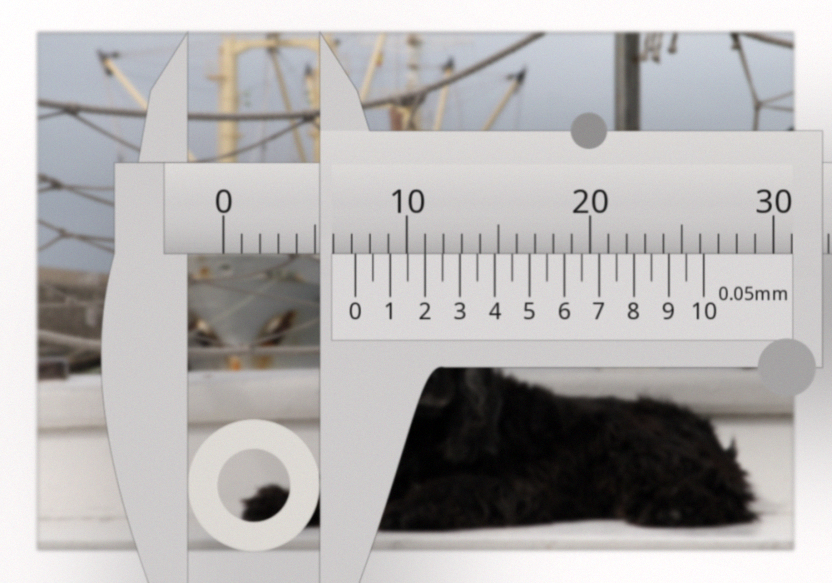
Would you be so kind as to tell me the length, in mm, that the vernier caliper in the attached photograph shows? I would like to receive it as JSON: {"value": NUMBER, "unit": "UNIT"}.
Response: {"value": 7.2, "unit": "mm"}
